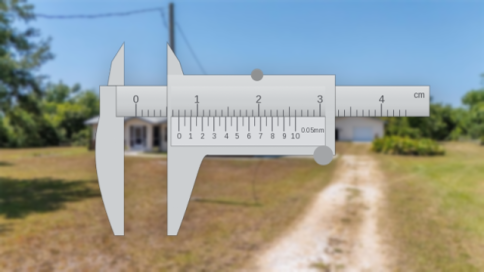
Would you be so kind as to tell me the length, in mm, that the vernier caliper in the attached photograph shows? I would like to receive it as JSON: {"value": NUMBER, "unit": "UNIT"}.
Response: {"value": 7.0, "unit": "mm"}
